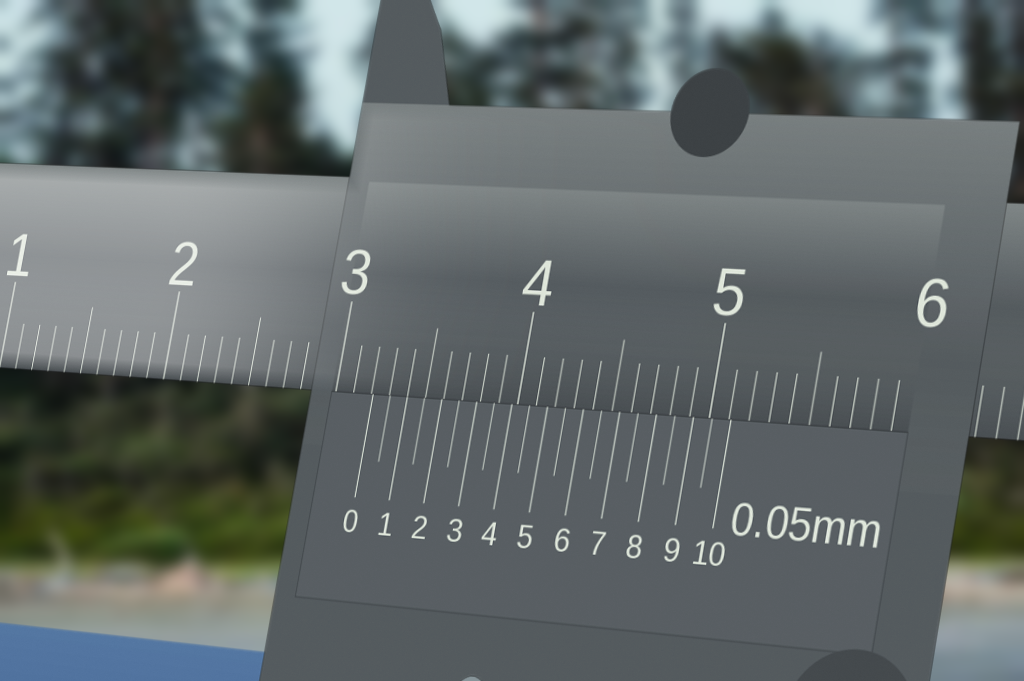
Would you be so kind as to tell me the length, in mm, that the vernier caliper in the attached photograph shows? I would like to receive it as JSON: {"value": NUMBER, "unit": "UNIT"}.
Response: {"value": 32.1, "unit": "mm"}
